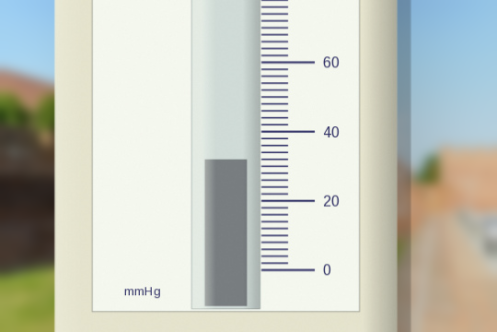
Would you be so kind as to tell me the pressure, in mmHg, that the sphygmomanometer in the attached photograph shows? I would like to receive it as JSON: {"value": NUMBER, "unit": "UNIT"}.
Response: {"value": 32, "unit": "mmHg"}
